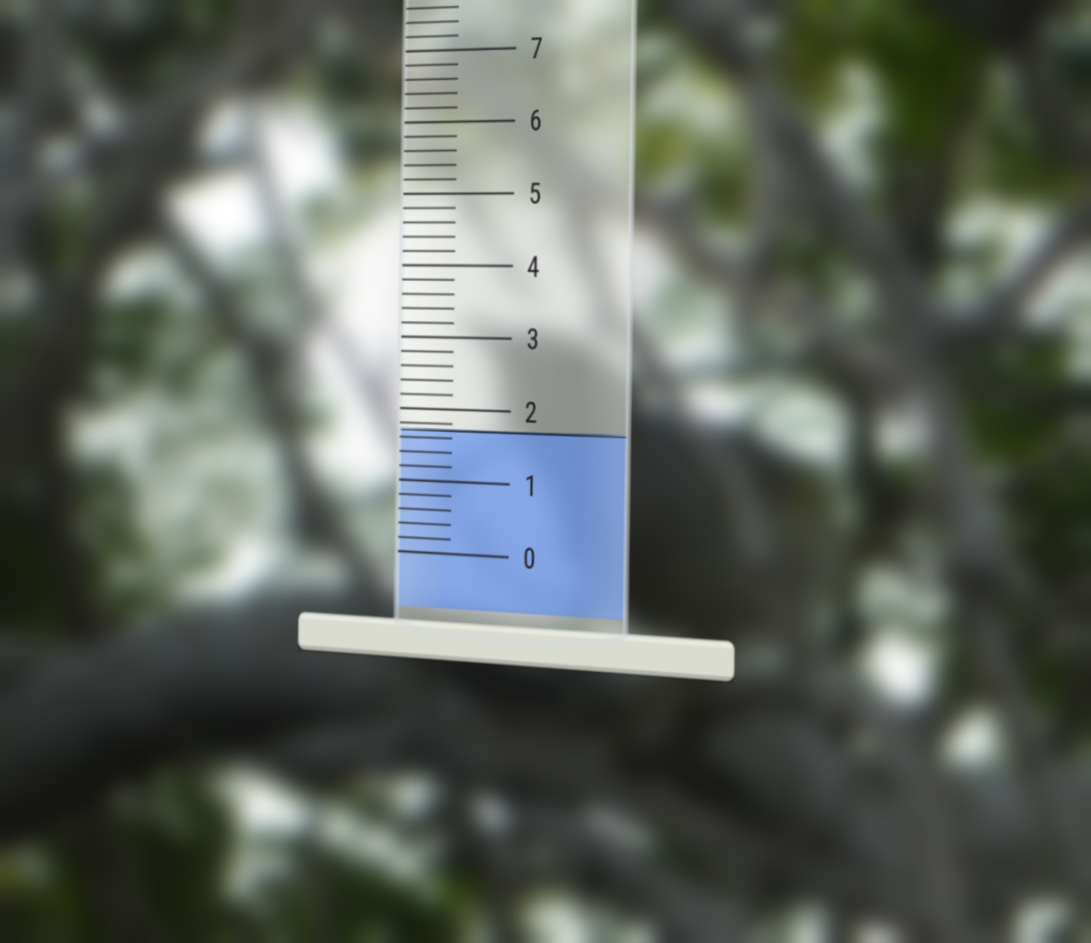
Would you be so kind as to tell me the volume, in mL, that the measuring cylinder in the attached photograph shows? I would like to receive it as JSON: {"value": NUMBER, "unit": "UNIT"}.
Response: {"value": 1.7, "unit": "mL"}
